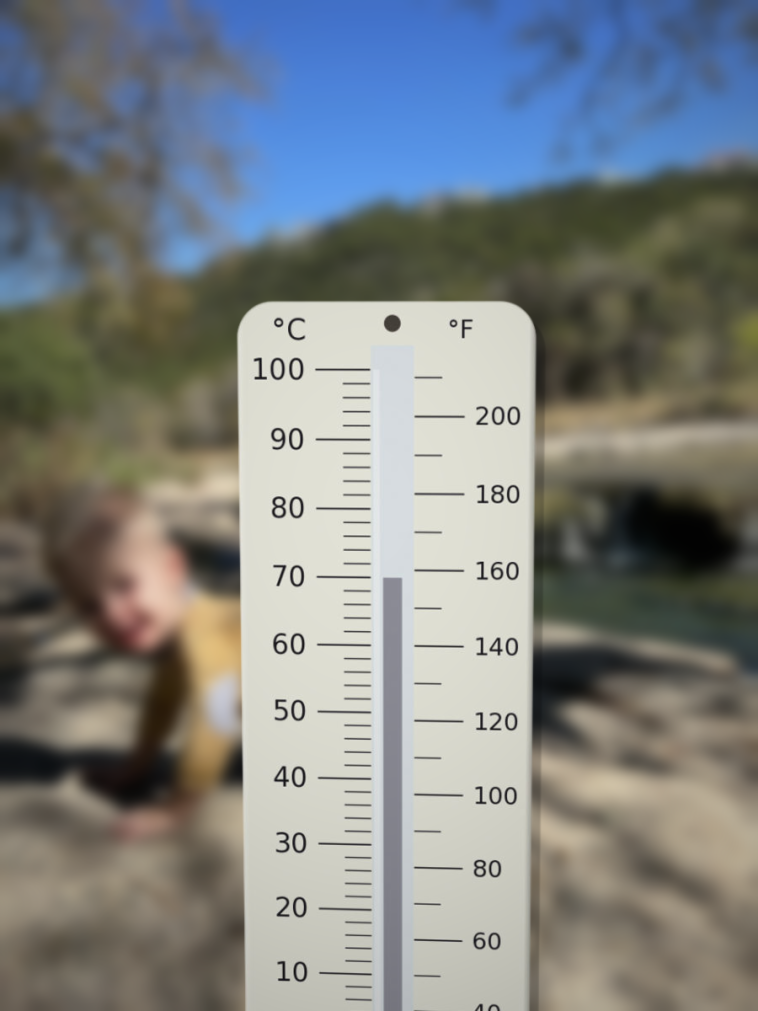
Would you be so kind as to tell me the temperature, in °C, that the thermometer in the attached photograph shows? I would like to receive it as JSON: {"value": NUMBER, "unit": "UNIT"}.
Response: {"value": 70, "unit": "°C"}
